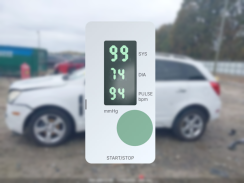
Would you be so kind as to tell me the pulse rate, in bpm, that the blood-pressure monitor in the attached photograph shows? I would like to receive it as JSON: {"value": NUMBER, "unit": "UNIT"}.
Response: {"value": 94, "unit": "bpm"}
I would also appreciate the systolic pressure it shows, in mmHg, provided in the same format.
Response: {"value": 99, "unit": "mmHg"}
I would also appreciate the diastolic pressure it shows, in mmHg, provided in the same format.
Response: {"value": 74, "unit": "mmHg"}
